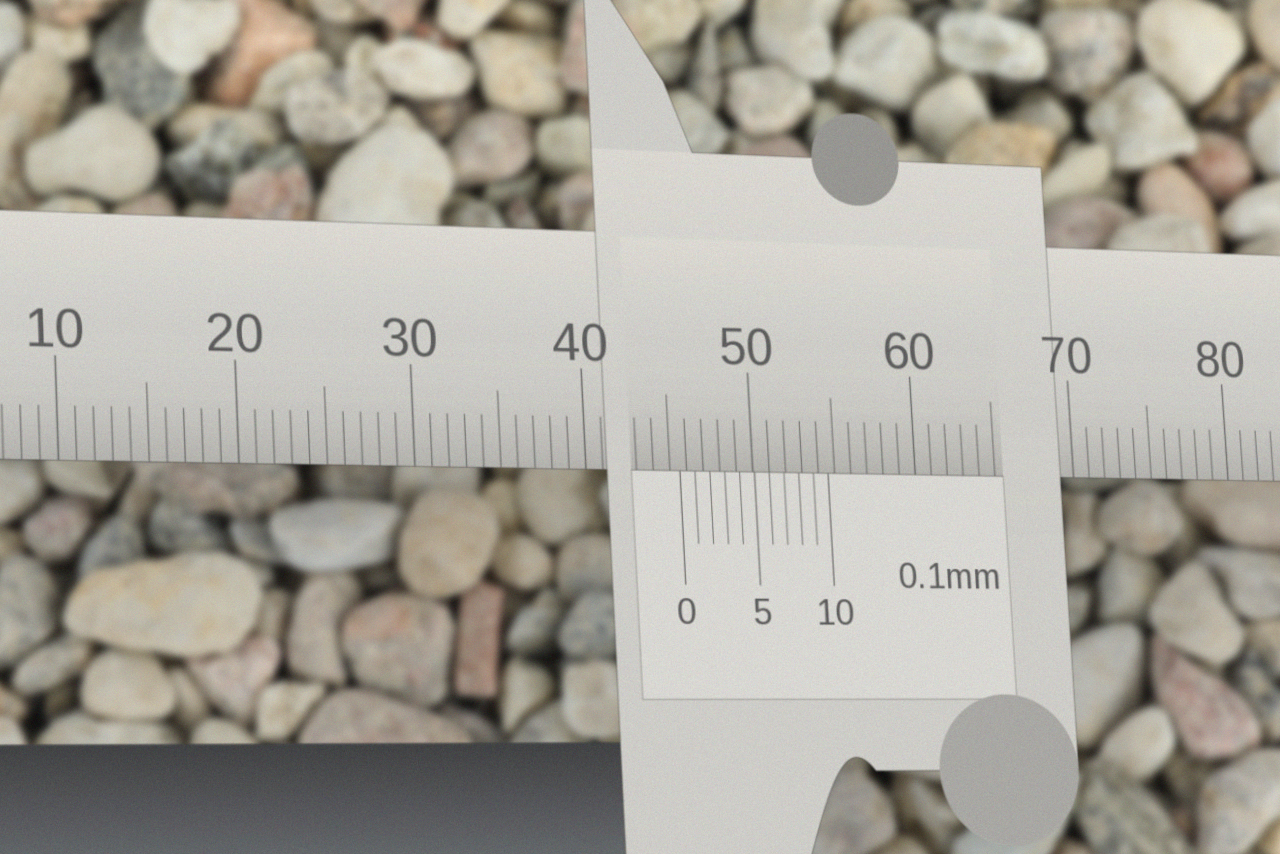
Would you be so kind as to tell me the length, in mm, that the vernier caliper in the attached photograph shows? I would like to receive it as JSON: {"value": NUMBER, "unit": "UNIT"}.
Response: {"value": 45.6, "unit": "mm"}
